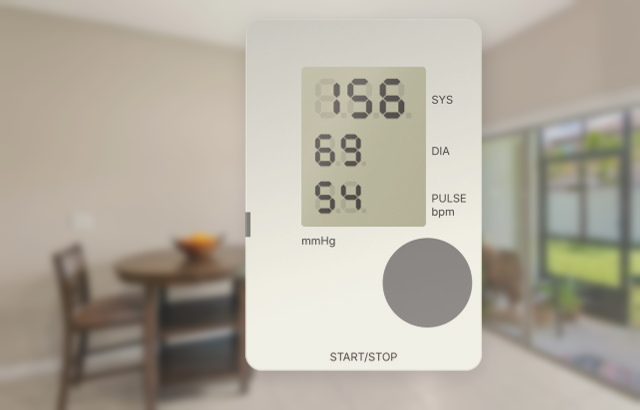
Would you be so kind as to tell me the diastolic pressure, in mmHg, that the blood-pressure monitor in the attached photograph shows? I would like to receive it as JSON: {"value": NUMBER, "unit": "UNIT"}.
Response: {"value": 69, "unit": "mmHg"}
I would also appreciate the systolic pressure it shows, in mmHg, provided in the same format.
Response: {"value": 156, "unit": "mmHg"}
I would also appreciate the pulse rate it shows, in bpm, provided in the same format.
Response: {"value": 54, "unit": "bpm"}
